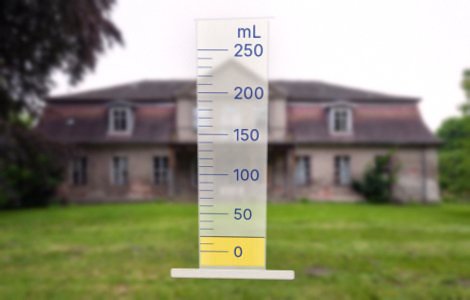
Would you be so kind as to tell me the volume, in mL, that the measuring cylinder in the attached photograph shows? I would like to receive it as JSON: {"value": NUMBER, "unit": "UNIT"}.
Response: {"value": 20, "unit": "mL"}
